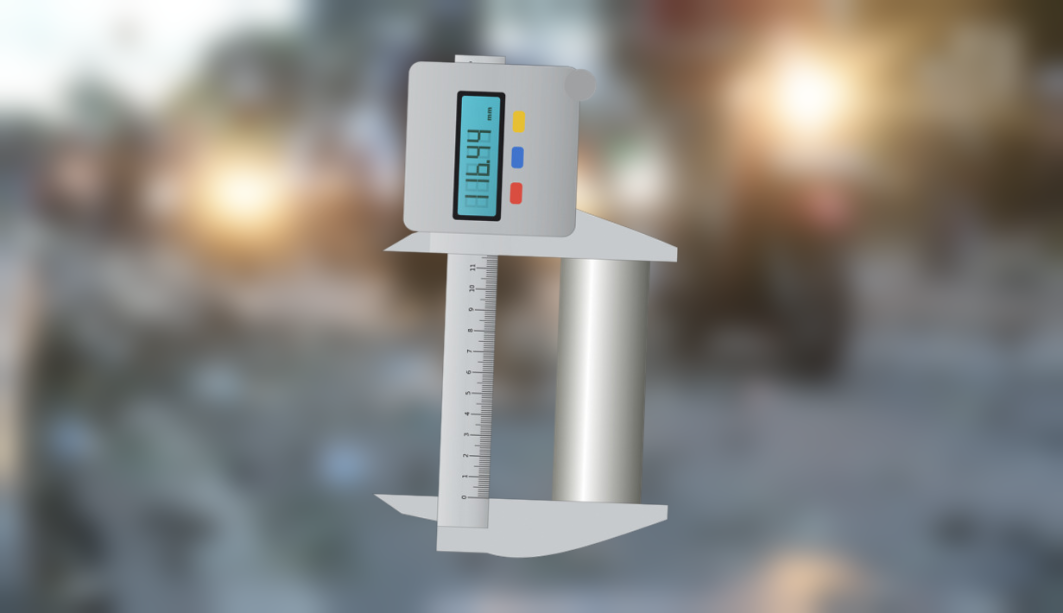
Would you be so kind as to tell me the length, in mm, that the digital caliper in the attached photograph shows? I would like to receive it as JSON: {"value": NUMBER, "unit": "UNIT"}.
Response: {"value": 116.44, "unit": "mm"}
